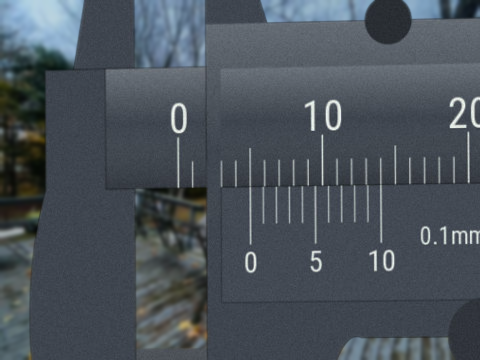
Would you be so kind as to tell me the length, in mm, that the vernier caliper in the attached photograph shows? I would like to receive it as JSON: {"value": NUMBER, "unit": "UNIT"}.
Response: {"value": 5.0, "unit": "mm"}
